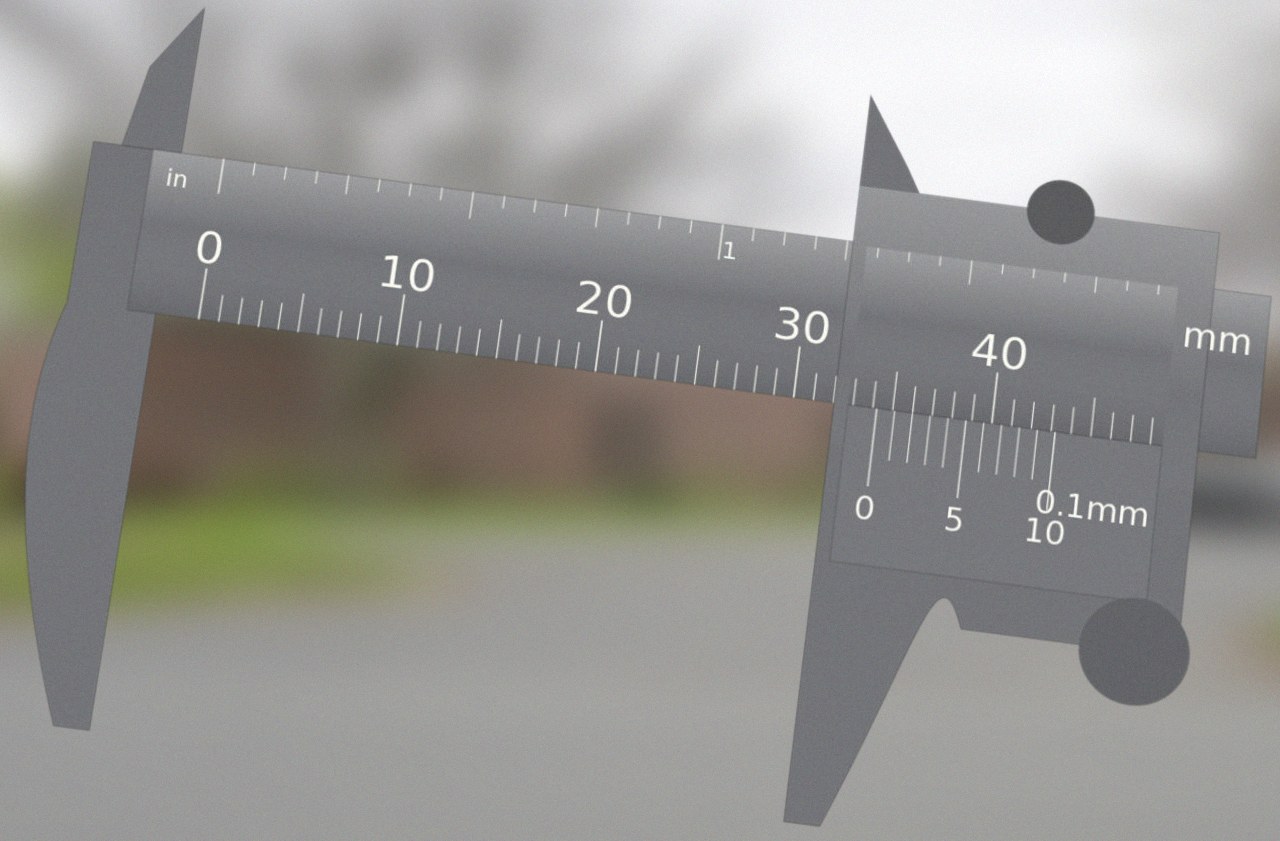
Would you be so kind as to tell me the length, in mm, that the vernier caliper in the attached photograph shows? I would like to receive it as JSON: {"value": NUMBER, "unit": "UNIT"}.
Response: {"value": 34.2, "unit": "mm"}
